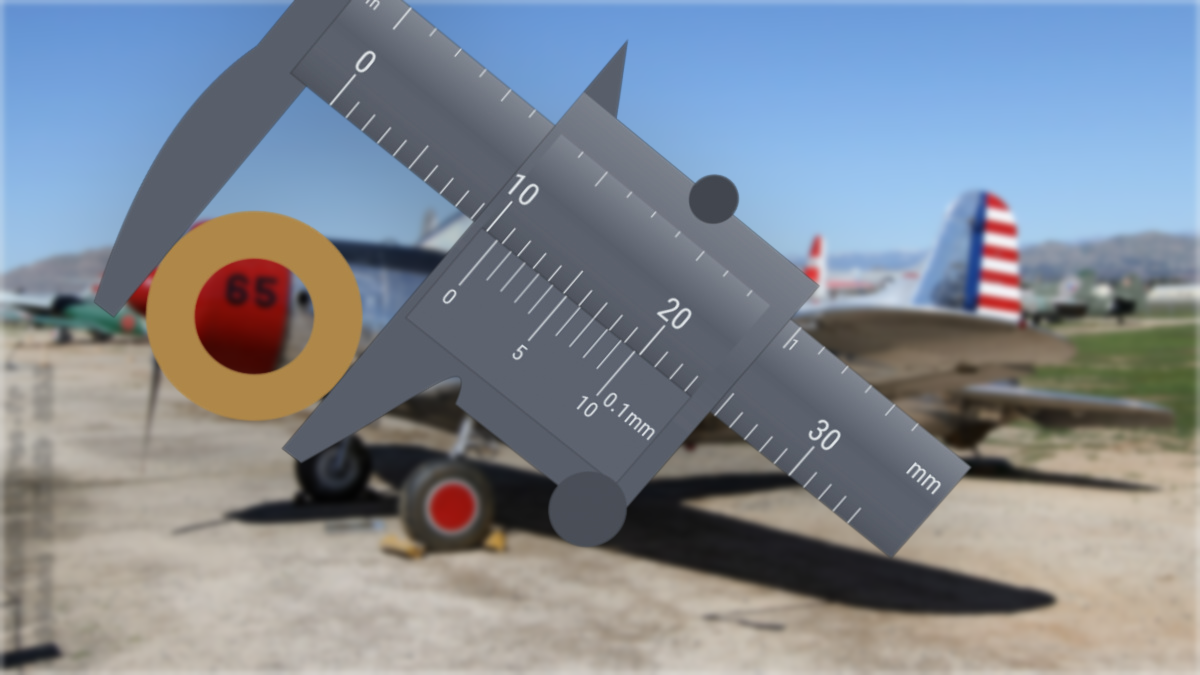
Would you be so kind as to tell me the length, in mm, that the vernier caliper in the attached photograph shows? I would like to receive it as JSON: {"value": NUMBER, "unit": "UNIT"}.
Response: {"value": 10.7, "unit": "mm"}
